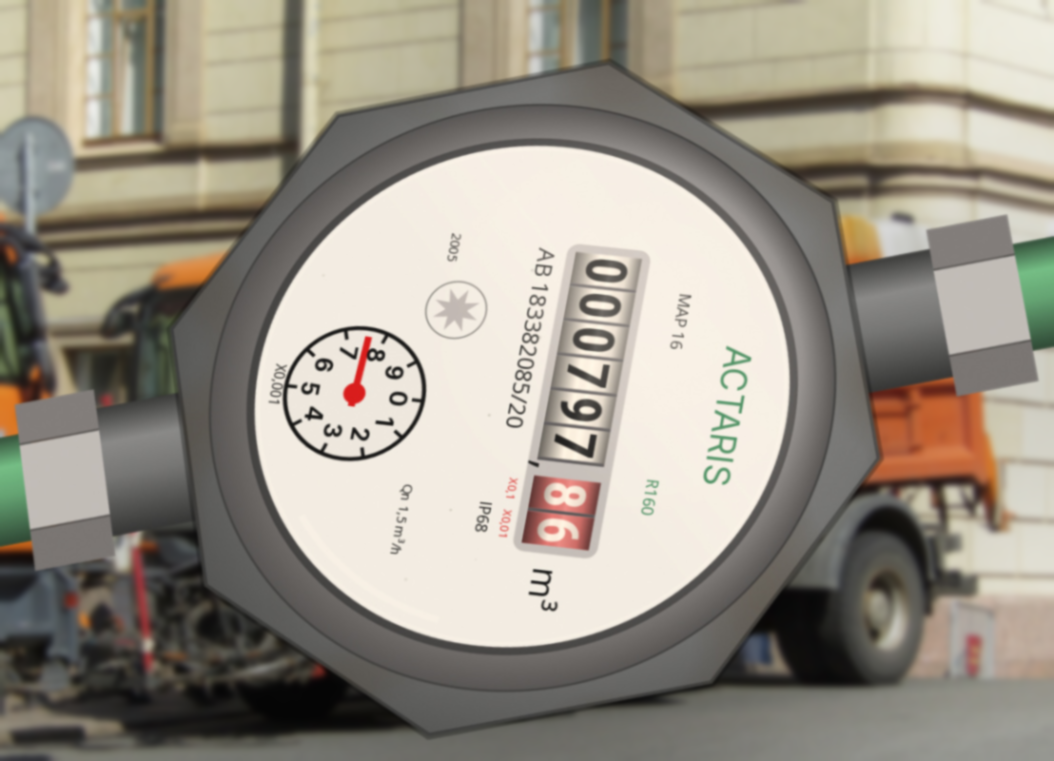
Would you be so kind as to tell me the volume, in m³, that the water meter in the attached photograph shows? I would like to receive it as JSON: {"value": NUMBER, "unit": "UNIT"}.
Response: {"value": 797.867, "unit": "m³"}
